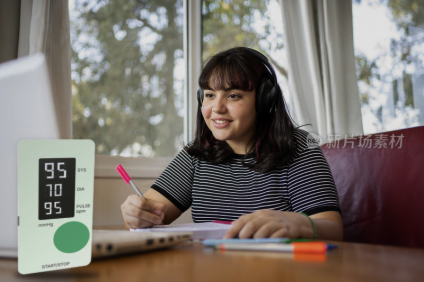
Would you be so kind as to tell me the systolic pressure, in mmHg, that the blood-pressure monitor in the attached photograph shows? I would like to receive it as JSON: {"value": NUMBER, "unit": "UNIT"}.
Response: {"value": 95, "unit": "mmHg"}
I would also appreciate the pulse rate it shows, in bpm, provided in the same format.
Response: {"value": 95, "unit": "bpm"}
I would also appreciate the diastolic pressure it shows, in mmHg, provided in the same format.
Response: {"value": 70, "unit": "mmHg"}
